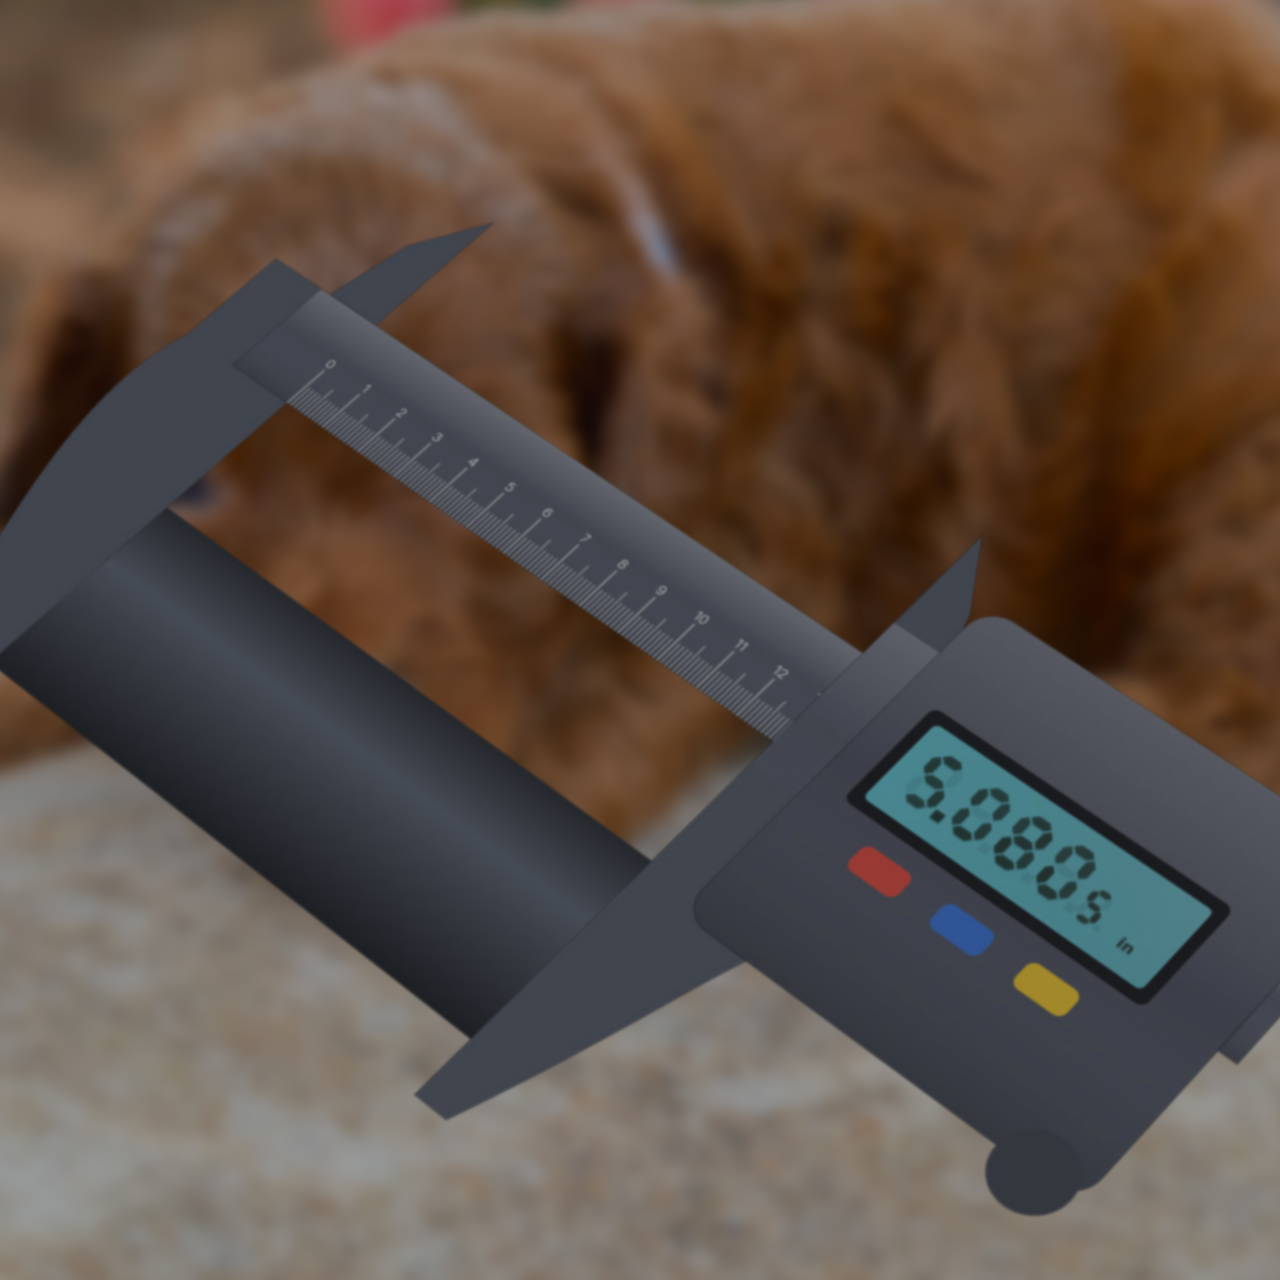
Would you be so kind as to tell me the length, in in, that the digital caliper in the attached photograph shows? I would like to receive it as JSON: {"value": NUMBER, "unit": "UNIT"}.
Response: {"value": 5.0805, "unit": "in"}
